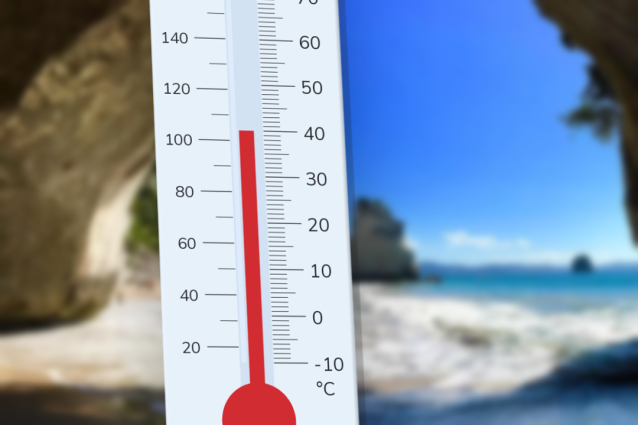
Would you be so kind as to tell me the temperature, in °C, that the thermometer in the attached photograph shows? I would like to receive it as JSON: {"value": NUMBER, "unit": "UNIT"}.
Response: {"value": 40, "unit": "°C"}
